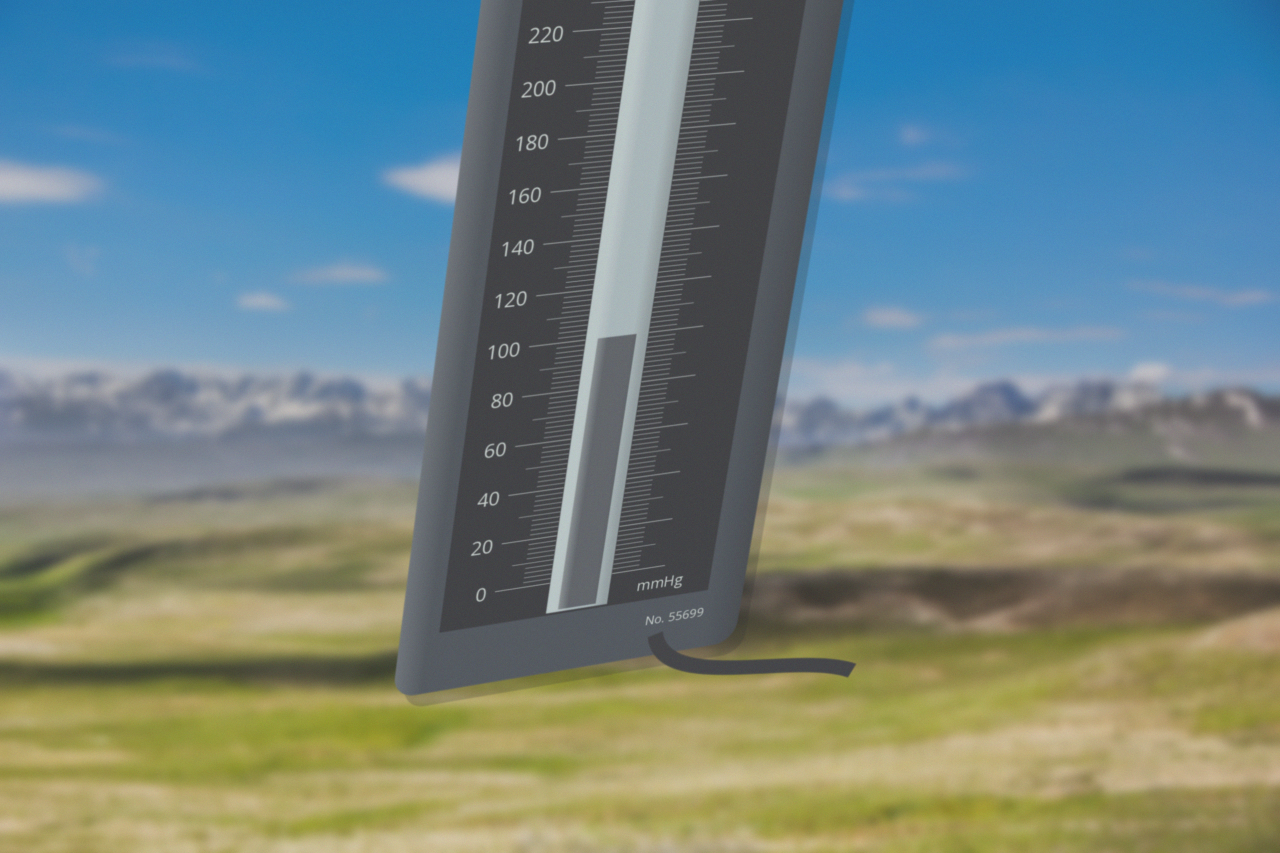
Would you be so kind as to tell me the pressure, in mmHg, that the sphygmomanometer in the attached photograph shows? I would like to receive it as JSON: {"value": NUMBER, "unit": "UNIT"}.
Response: {"value": 100, "unit": "mmHg"}
